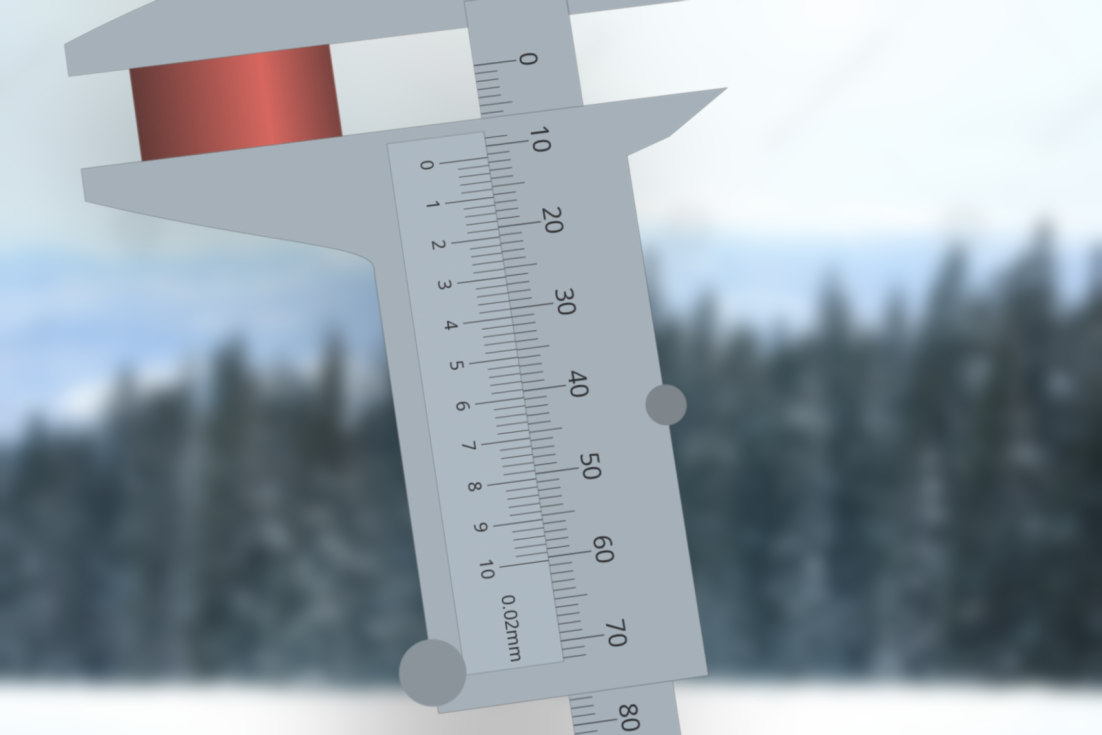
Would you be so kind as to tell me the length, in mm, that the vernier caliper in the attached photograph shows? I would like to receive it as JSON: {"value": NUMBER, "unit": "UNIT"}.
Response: {"value": 11.4, "unit": "mm"}
